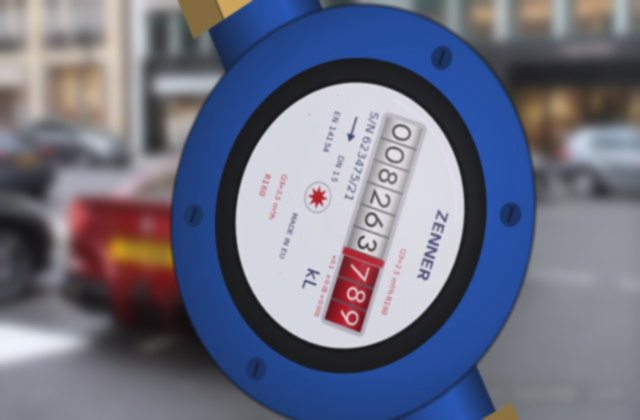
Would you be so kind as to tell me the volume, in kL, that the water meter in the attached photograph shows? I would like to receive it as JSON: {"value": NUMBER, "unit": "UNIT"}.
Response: {"value": 8263.789, "unit": "kL"}
